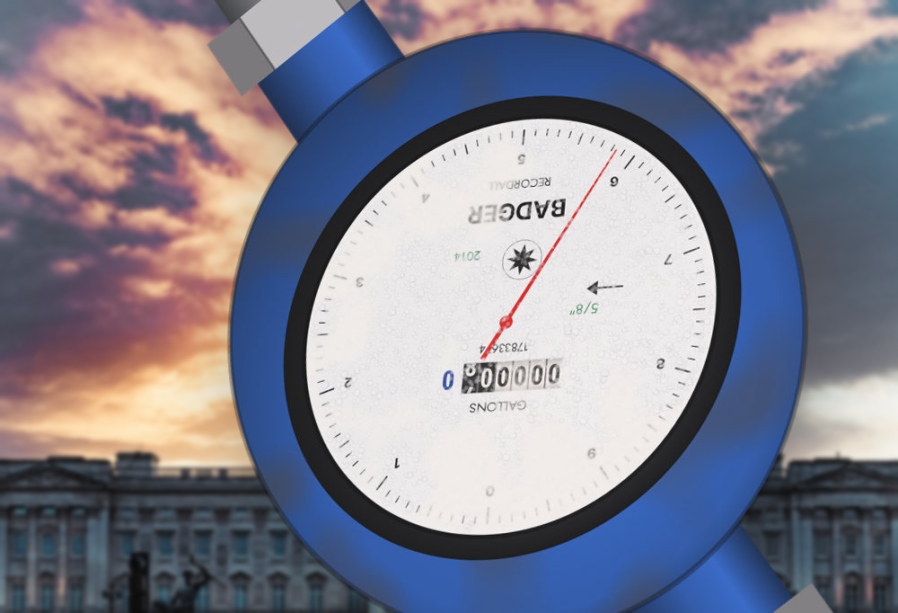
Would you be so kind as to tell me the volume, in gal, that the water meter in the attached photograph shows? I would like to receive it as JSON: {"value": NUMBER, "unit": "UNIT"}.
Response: {"value": 75.8, "unit": "gal"}
